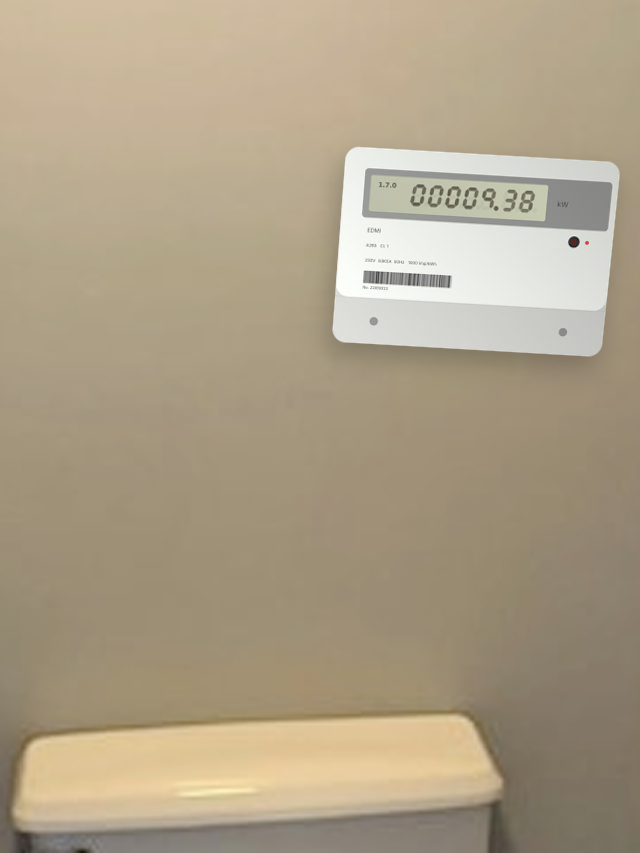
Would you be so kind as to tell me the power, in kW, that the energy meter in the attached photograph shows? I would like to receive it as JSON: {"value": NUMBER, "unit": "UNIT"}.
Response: {"value": 9.38, "unit": "kW"}
